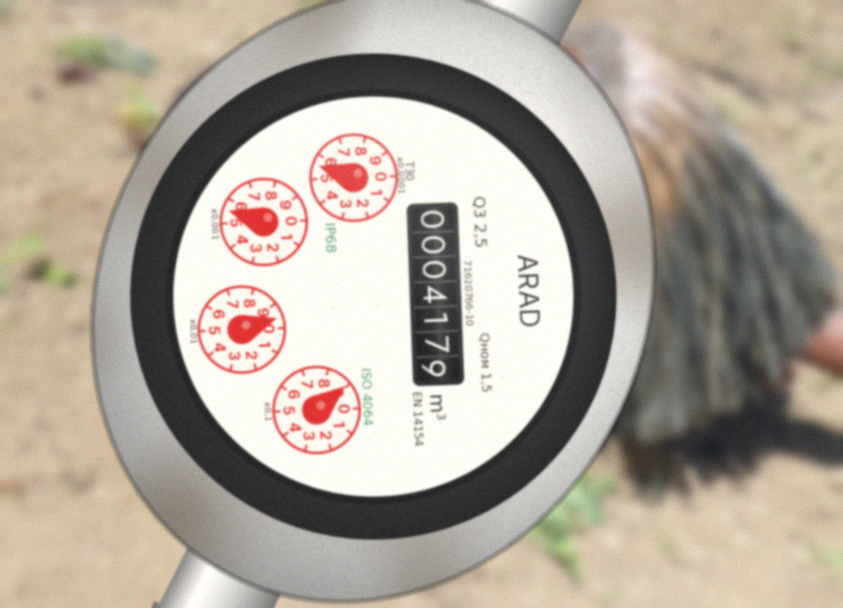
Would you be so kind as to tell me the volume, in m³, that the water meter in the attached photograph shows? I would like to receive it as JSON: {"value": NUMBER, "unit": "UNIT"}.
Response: {"value": 4178.8955, "unit": "m³"}
